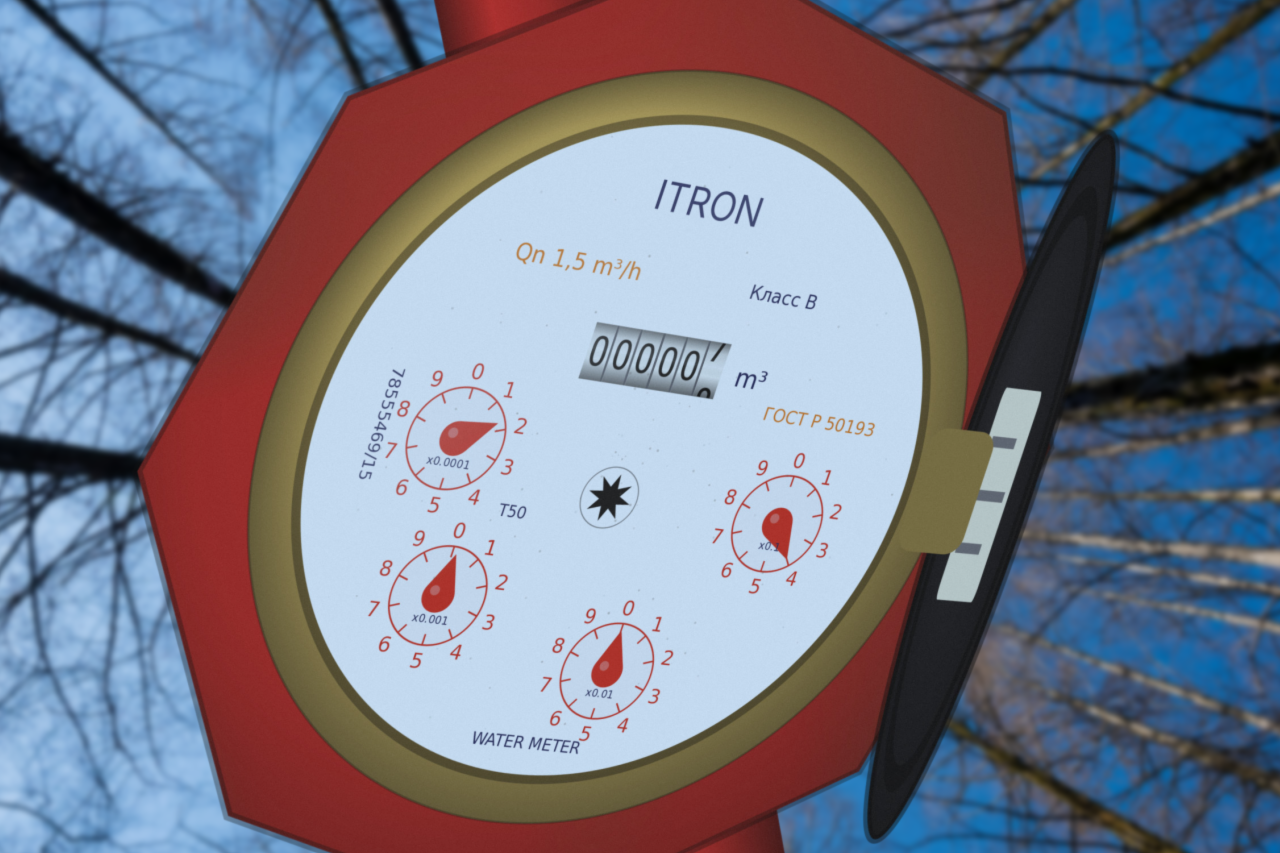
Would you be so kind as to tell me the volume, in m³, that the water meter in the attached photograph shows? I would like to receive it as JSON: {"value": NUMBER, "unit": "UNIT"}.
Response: {"value": 7.4001, "unit": "m³"}
